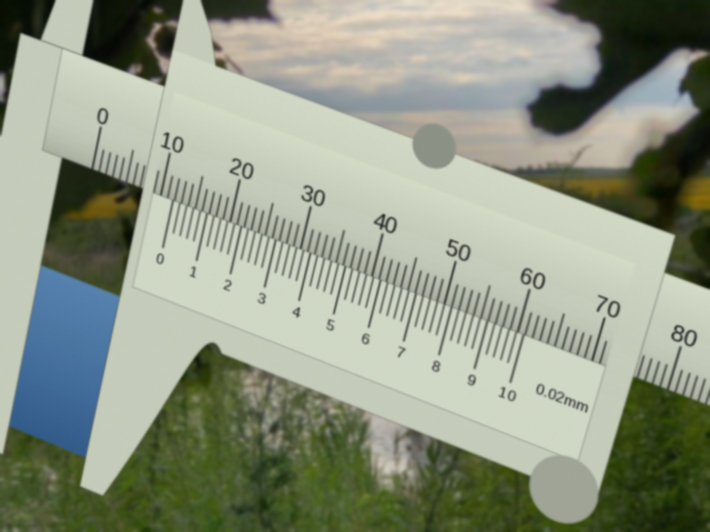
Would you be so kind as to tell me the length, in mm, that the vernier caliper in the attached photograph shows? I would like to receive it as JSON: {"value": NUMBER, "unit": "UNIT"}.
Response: {"value": 11.8, "unit": "mm"}
